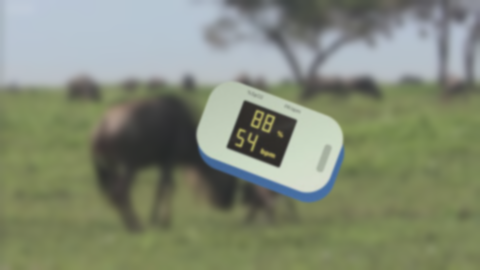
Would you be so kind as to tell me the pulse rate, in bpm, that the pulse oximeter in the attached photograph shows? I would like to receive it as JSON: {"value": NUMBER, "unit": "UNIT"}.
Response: {"value": 54, "unit": "bpm"}
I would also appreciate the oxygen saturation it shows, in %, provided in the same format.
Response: {"value": 88, "unit": "%"}
